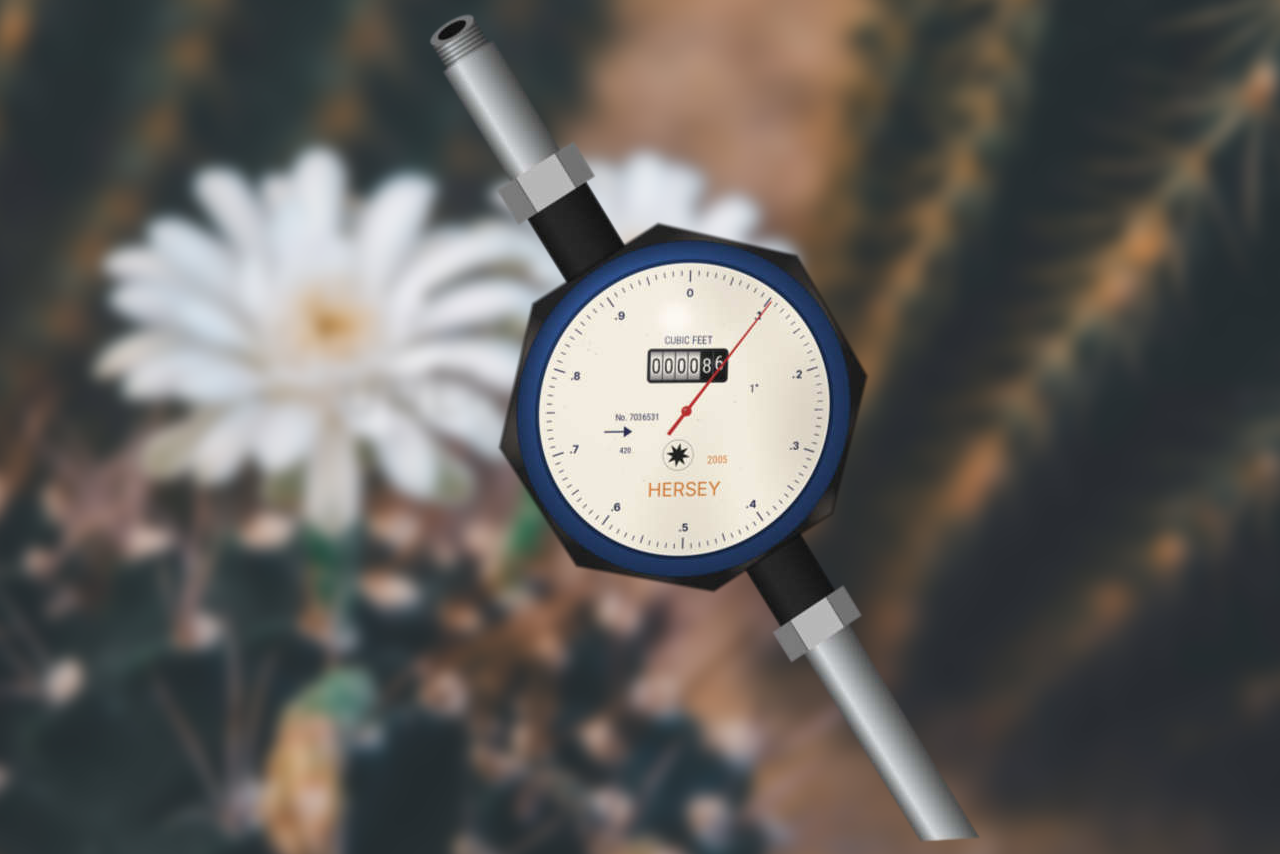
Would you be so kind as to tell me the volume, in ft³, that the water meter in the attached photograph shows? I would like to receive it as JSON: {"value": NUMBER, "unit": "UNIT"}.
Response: {"value": 86.10, "unit": "ft³"}
